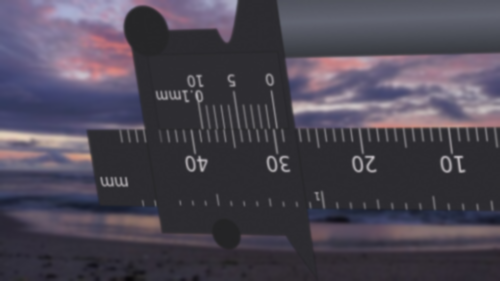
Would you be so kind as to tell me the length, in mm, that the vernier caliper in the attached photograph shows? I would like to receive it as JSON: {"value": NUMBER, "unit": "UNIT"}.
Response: {"value": 29.6, "unit": "mm"}
